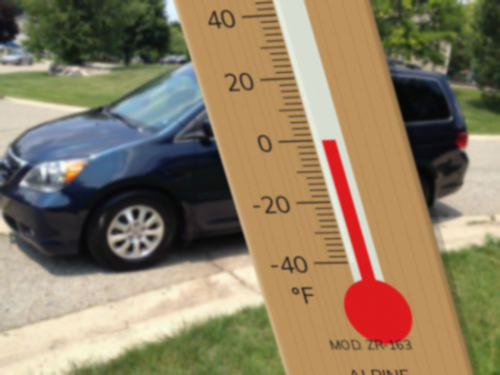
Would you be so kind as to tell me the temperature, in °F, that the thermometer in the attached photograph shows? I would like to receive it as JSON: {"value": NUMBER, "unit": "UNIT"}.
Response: {"value": 0, "unit": "°F"}
